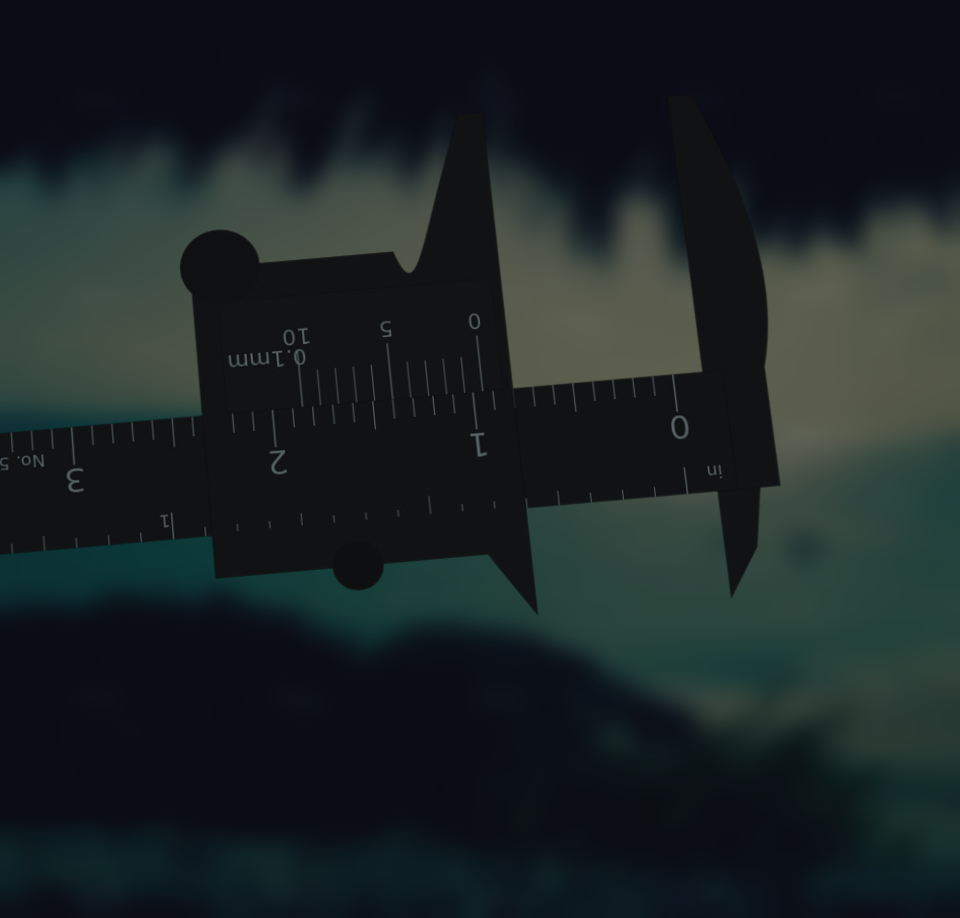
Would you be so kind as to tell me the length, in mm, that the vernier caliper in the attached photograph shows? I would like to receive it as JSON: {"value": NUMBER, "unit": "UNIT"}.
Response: {"value": 9.5, "unit": "mm"}
